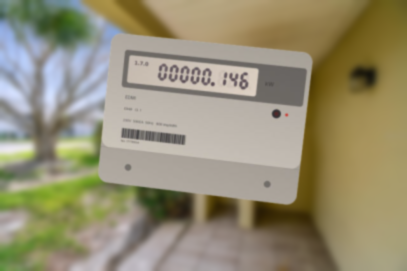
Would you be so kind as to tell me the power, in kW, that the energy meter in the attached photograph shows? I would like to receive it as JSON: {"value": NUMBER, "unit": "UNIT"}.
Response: {"value": 0.146, "unit": "kW"}
